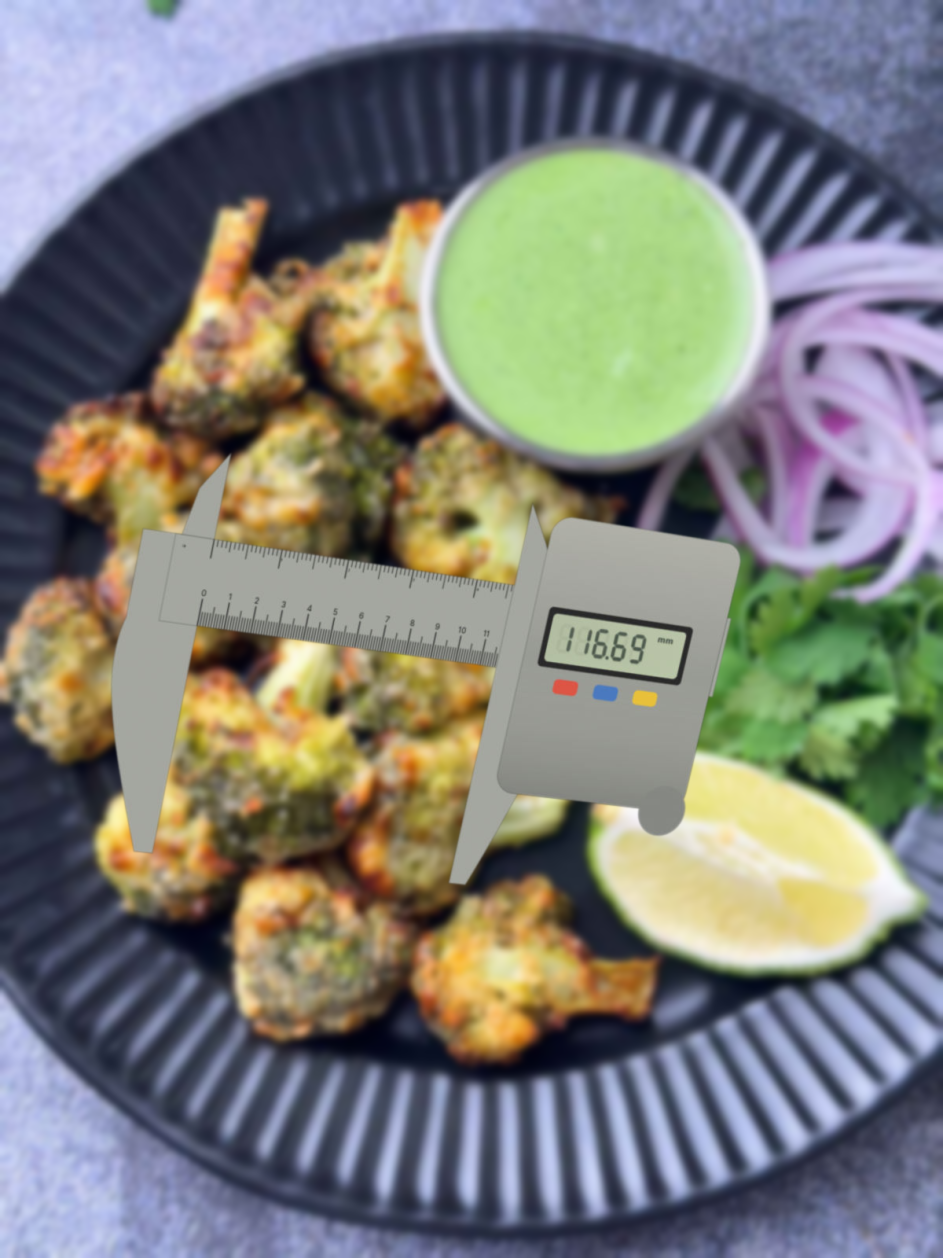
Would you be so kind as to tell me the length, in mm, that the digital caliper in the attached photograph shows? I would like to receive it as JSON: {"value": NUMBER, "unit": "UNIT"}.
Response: {"value": 116.69, "unit": "mm"}
